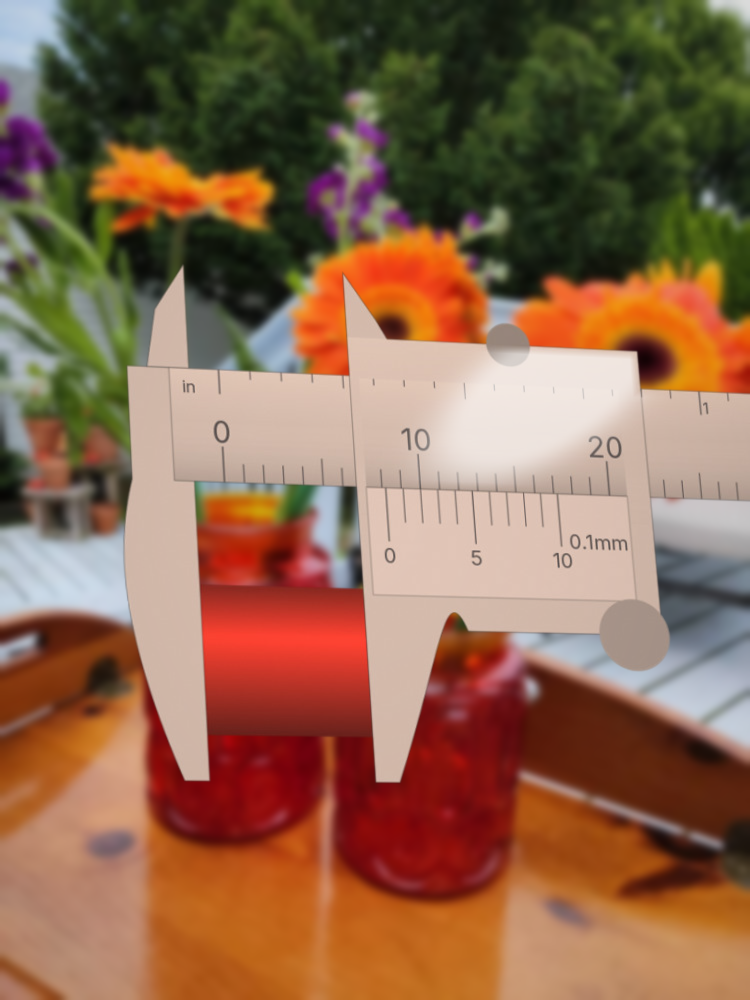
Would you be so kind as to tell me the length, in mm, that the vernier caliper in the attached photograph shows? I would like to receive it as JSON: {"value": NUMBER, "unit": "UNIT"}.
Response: {"value": 8.2, "unit": "mm"}
